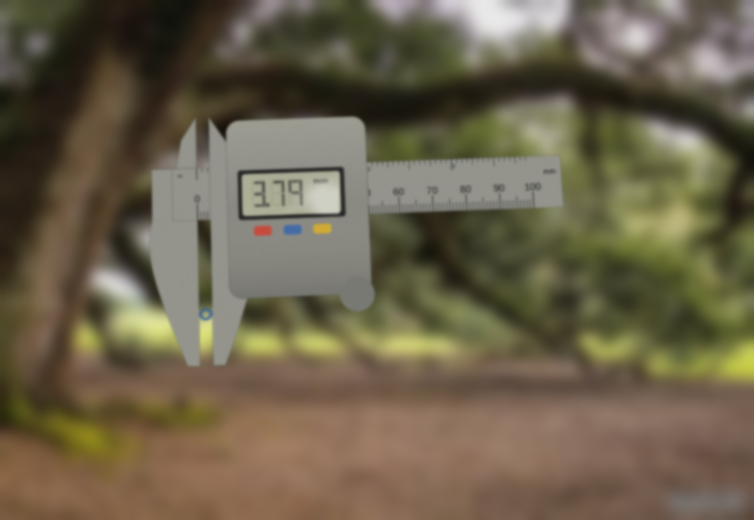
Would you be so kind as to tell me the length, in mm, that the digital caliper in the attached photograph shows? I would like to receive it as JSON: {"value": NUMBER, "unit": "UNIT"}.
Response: {"value": 3.79, "unit": "mm"}
